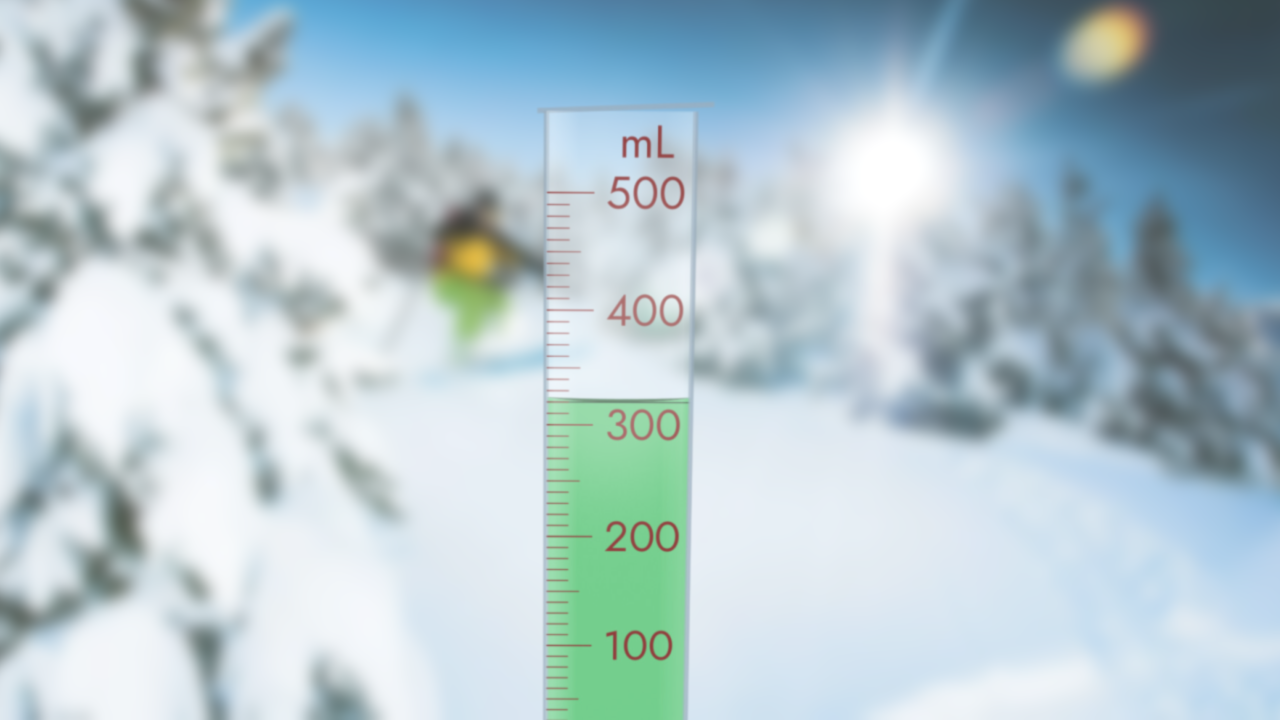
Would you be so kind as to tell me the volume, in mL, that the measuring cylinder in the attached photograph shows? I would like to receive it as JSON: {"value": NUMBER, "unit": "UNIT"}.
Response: {"value": 320, "unit": "mL"}
